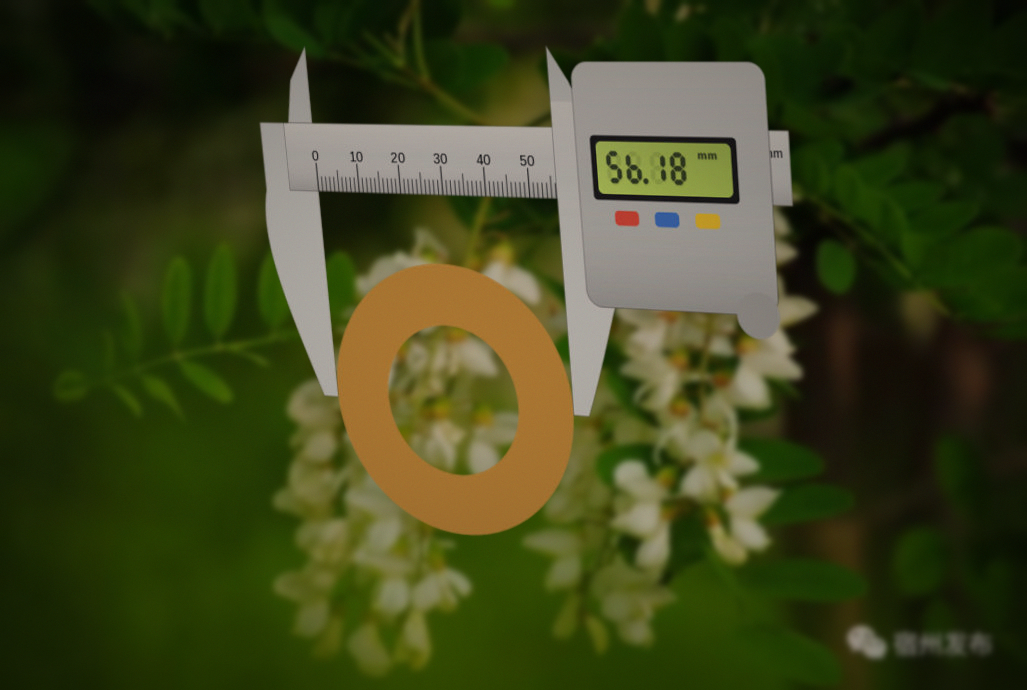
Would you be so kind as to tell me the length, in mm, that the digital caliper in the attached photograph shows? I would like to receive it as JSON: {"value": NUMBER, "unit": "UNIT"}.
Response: {"value": 56.18, "unit": "mm"}
